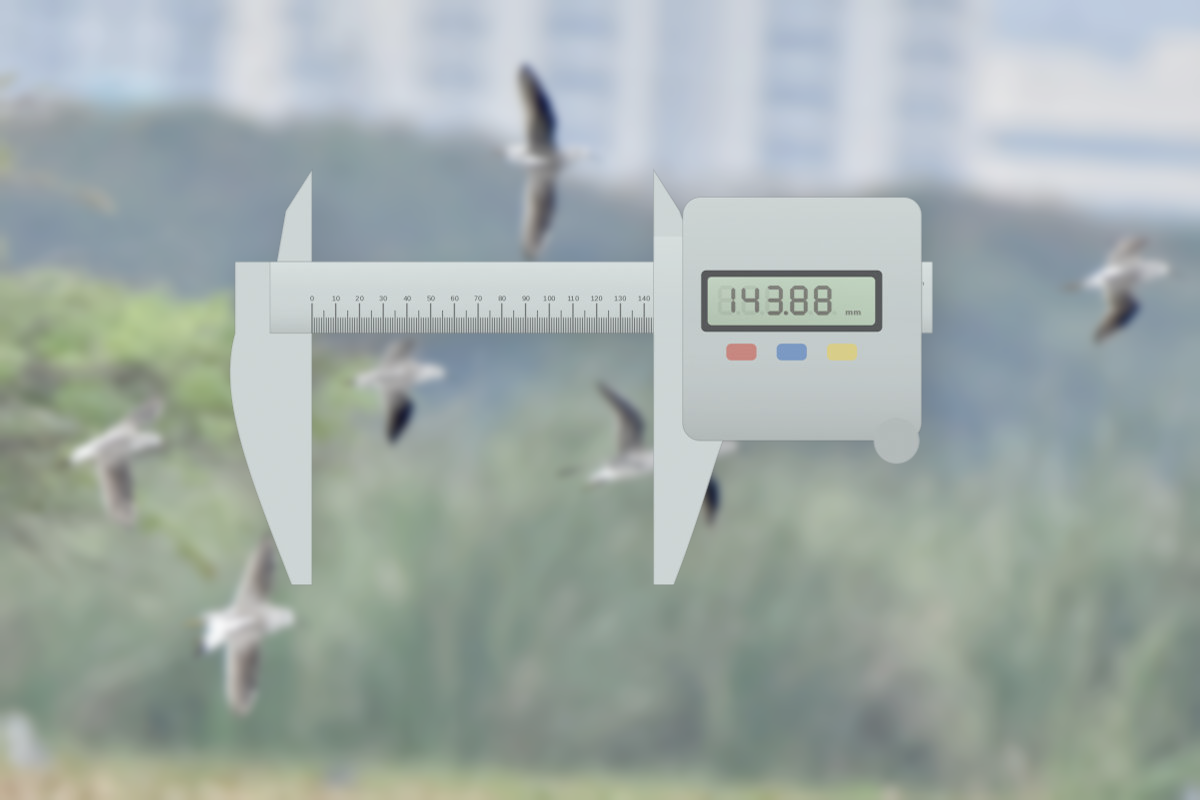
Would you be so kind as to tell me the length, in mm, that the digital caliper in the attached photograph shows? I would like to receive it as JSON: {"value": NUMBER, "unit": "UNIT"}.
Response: {"value": 143.88, "unit": "mm"}
